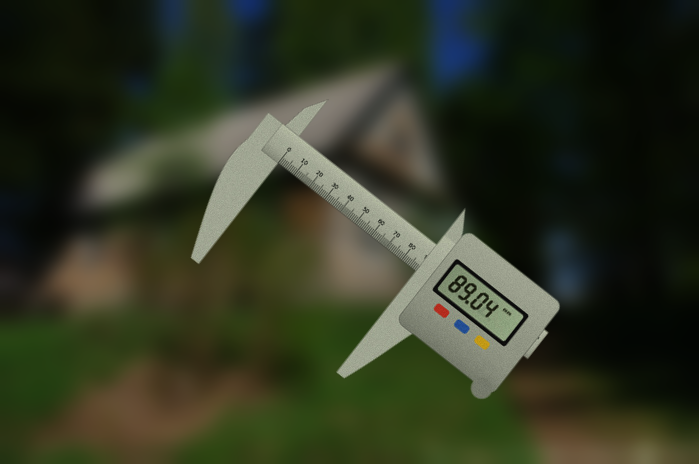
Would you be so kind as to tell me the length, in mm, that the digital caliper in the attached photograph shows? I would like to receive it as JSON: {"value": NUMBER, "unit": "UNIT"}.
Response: {"value": 89.04, "unit": "mm"}
